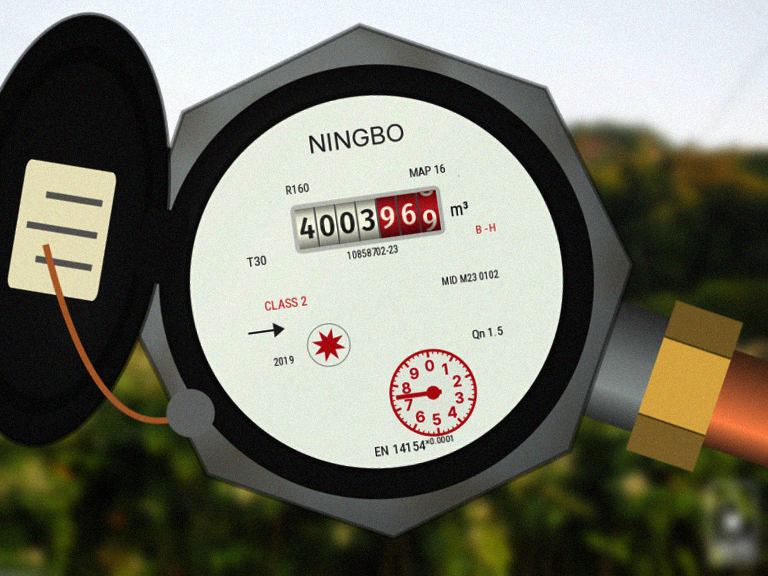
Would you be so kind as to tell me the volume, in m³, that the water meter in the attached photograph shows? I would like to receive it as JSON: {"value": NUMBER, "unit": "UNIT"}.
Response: {"value": 4003.9687, "unit": "m³"}
